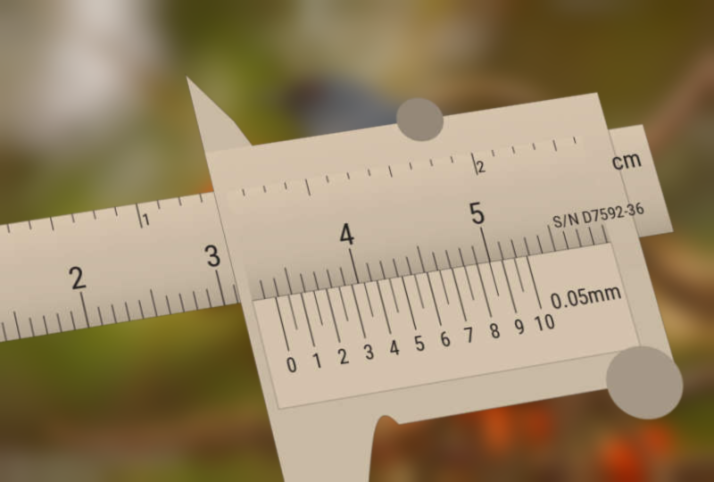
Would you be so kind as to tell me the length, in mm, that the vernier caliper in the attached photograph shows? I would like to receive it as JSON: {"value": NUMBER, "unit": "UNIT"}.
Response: {"value": 33.8, "unit": "mm"}
